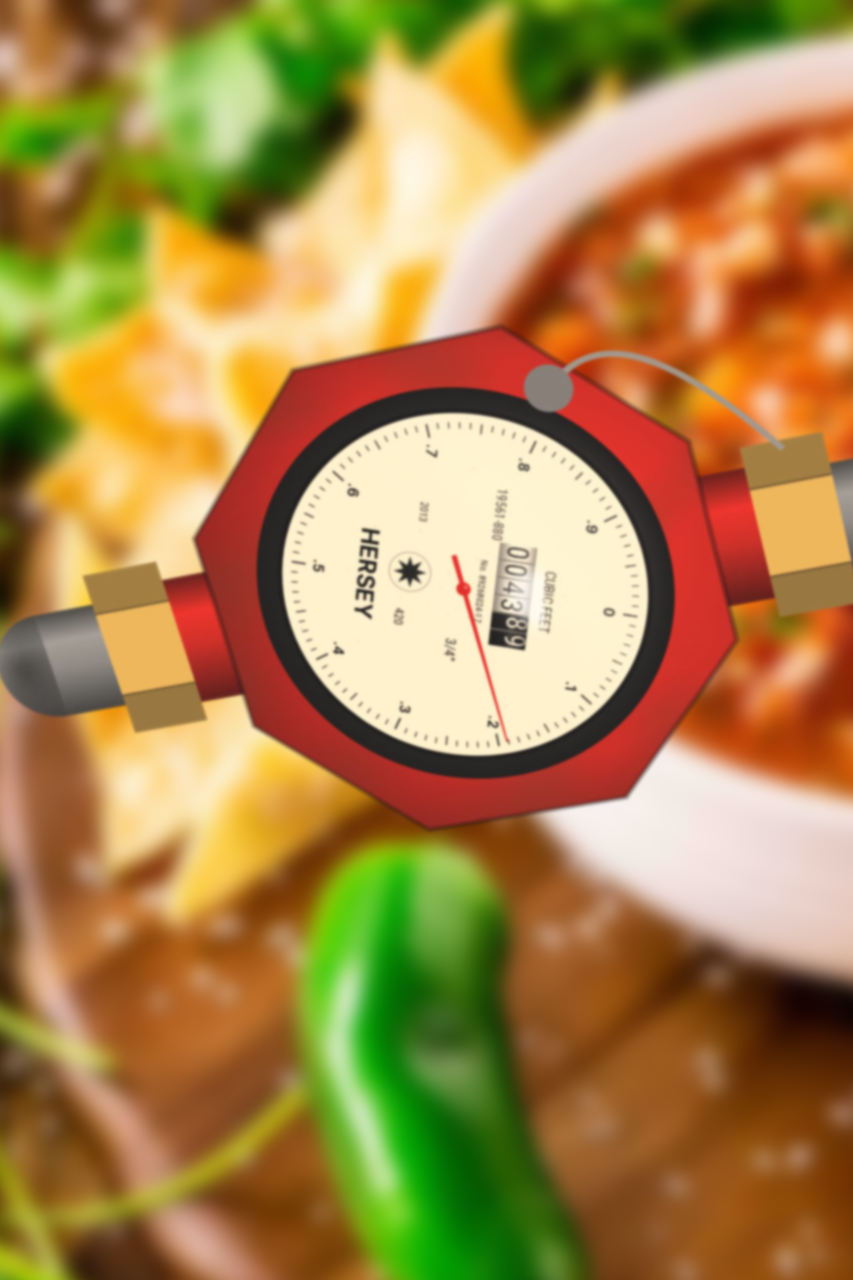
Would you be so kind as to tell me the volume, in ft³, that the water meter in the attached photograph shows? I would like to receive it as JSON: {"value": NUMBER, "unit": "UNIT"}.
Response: {"value": 4389.19, "unit": "ft³"}
